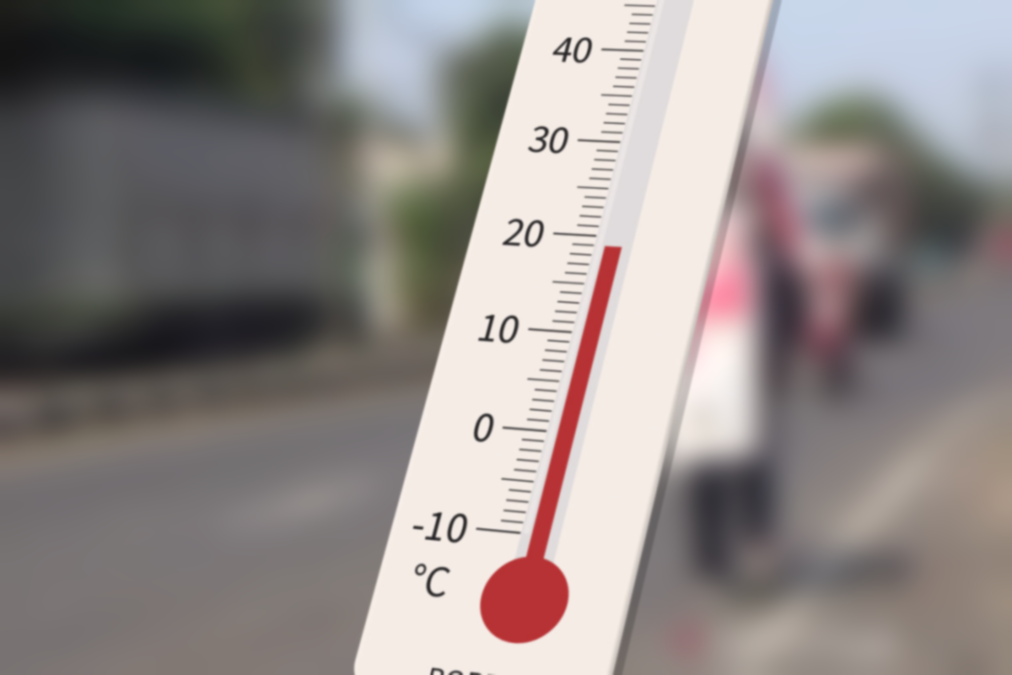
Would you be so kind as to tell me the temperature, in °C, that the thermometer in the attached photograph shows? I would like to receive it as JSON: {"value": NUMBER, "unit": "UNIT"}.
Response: {"value": 19, "unit": "°C"}
